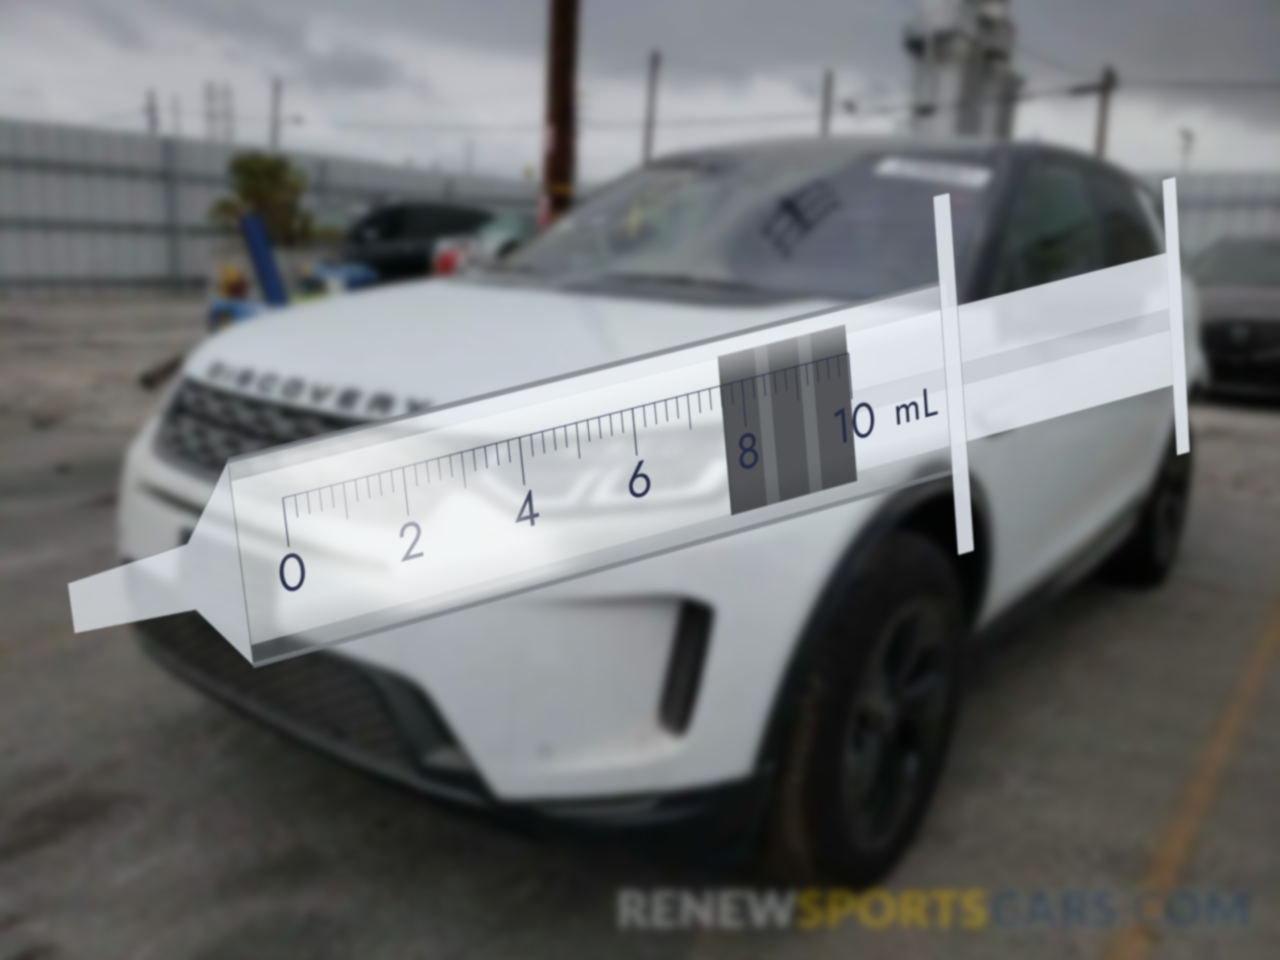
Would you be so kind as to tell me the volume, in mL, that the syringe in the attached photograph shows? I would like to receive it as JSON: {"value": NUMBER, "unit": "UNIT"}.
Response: {"value": 7.6, "unit": "mL"}
